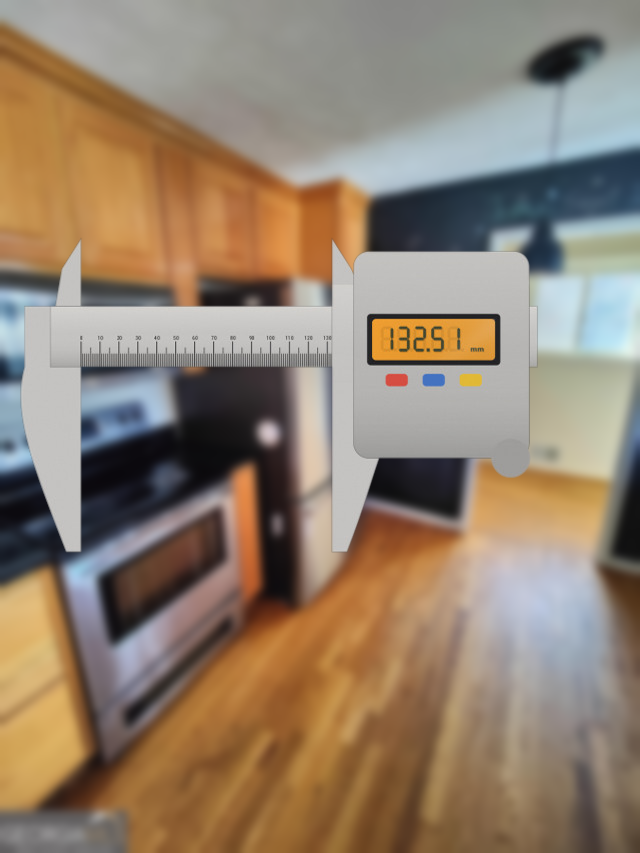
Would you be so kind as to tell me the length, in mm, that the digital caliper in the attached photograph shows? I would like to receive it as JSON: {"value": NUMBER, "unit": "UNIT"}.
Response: {"value": 132.51, "unit": "mm"}
